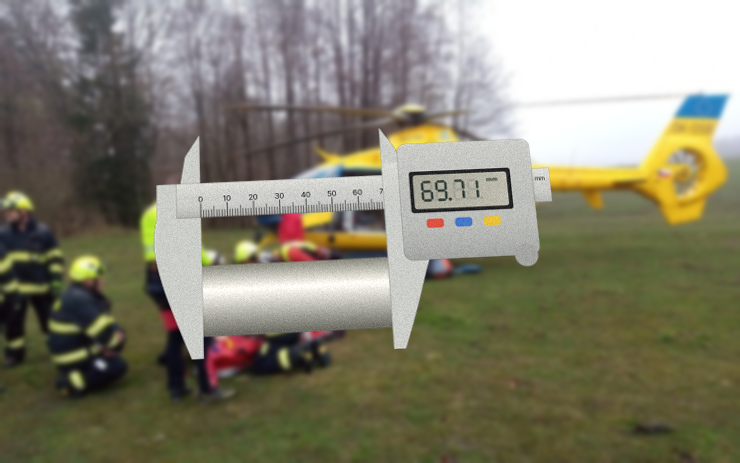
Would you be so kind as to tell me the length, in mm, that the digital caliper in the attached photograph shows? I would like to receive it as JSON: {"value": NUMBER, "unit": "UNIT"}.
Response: {"value": 69.71, "unit": "mm"}
